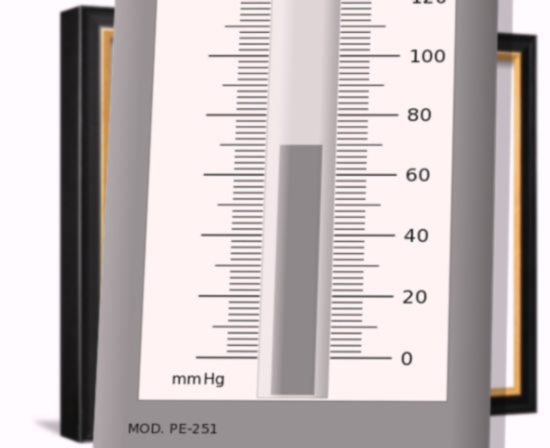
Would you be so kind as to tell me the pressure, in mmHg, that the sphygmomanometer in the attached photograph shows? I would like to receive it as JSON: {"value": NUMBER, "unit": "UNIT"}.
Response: {"value": 70, "unit": "mmHg"}
